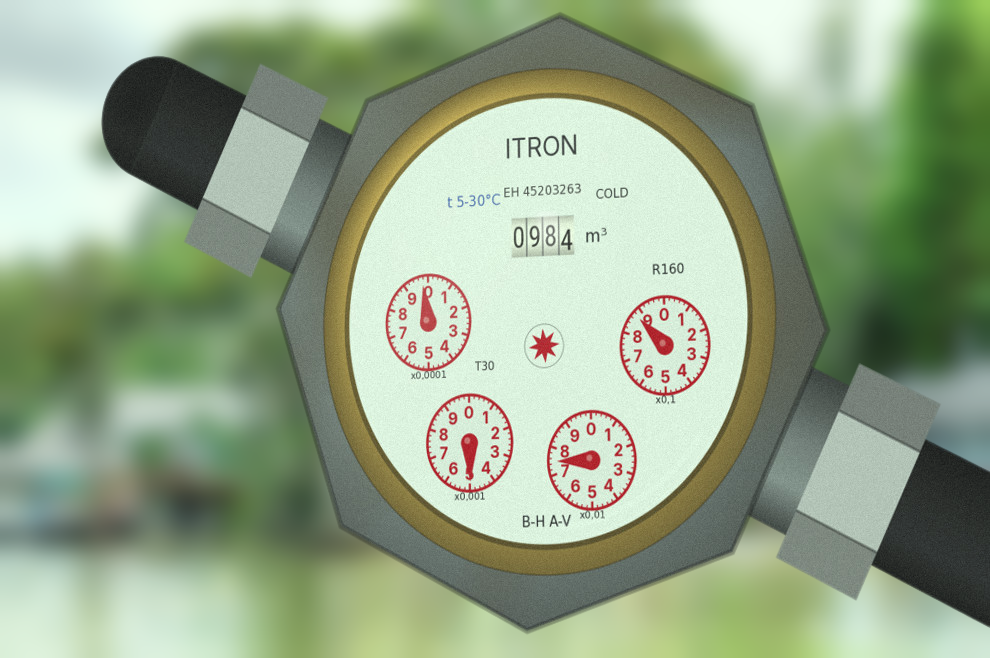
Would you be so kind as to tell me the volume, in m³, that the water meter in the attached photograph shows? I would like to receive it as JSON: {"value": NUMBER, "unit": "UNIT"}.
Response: {"value": 983.8749, "unit": "m³"}
